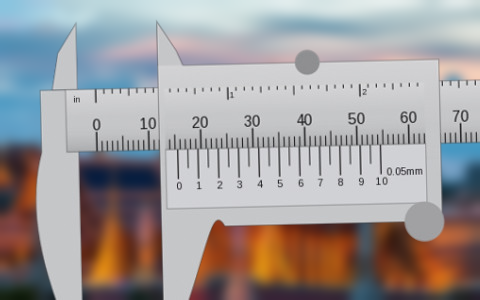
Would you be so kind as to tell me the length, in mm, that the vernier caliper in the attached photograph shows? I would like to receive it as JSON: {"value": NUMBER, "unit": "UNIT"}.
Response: {"value": 15.5, "unit": "mm"}
